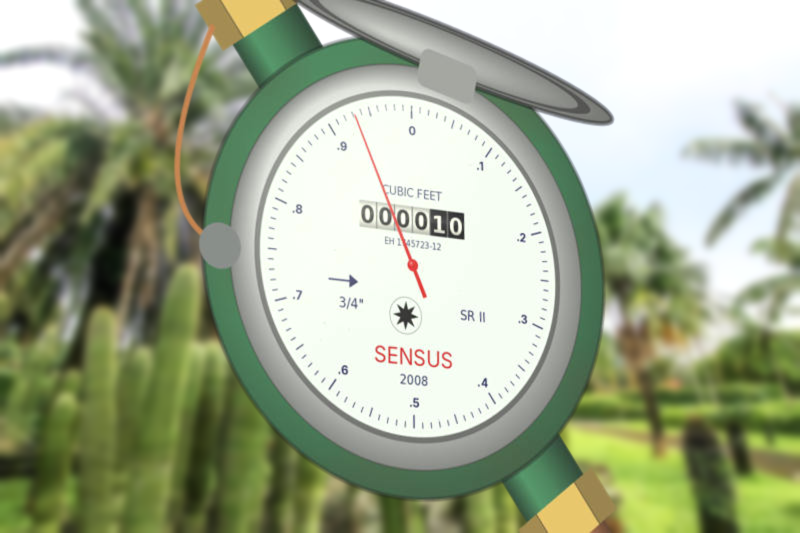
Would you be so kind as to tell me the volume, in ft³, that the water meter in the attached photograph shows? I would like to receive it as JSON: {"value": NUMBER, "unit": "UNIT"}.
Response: {"value": 9.93, "unit": "ft³"}
